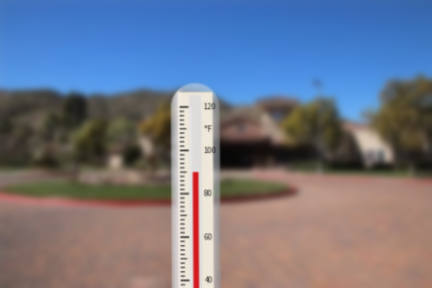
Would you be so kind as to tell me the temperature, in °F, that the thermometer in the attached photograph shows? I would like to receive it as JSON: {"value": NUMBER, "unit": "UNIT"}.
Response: {"value": 90, "unit": "°F"}
